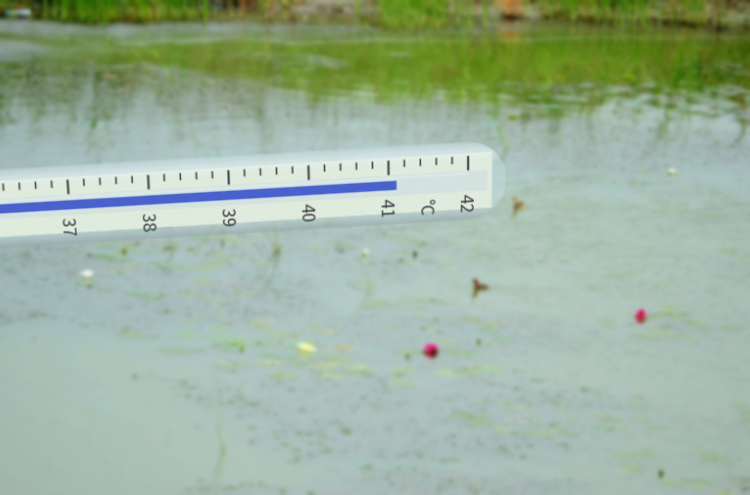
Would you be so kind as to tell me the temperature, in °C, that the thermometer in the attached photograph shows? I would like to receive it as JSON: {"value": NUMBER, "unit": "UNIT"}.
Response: {"value": 41.1, "unit": "°C"}
